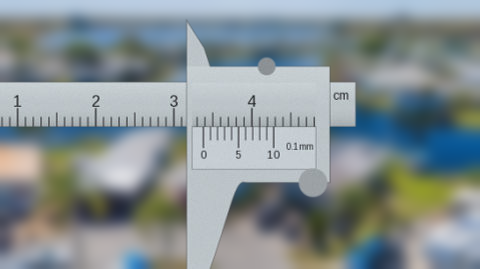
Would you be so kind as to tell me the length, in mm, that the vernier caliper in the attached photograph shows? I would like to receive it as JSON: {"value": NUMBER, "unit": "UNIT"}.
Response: {"value": 33.8, "unit": "mm"}
